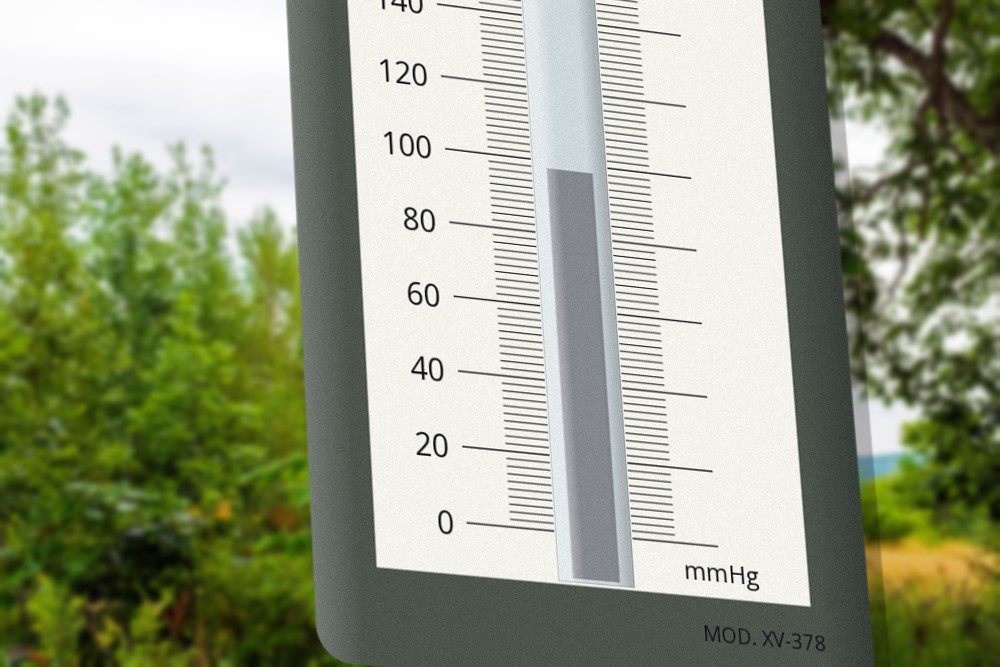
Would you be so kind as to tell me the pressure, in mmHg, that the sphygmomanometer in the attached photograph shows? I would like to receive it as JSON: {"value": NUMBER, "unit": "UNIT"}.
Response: {"value": 98, "unit": "mmHg"}
